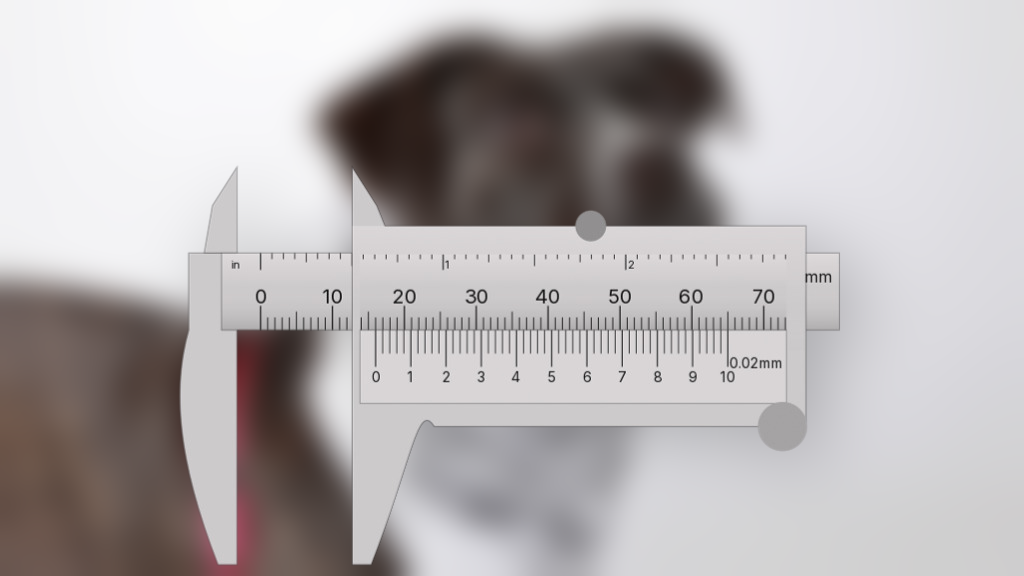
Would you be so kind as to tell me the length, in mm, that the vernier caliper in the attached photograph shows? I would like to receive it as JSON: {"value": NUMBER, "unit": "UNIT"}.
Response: {"value": 16.0, "unit": "mm"}
